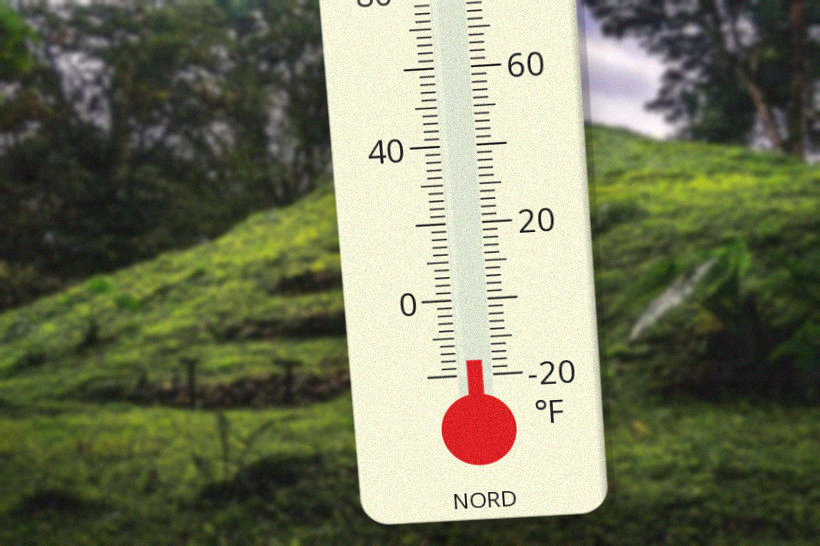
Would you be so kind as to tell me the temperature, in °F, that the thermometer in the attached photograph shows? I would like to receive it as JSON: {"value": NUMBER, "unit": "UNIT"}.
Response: {"value": -16, "unit": "°F"}
